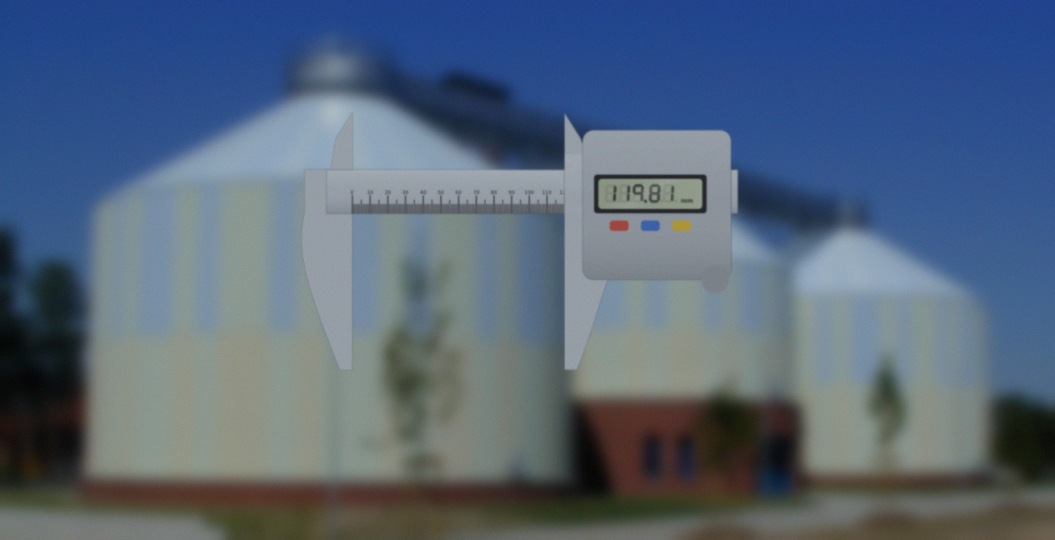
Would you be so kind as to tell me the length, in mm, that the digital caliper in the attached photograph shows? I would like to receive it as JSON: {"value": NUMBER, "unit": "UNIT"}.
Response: {"value": 119.81, "unit": "mm"}
